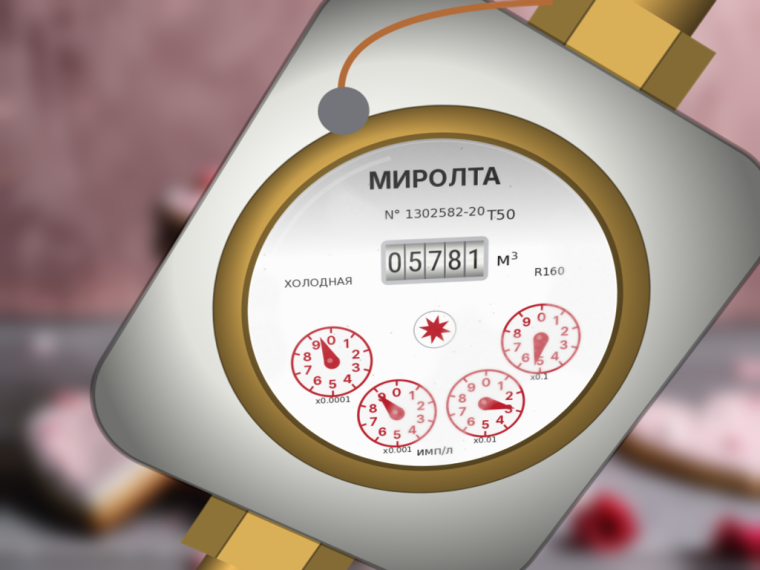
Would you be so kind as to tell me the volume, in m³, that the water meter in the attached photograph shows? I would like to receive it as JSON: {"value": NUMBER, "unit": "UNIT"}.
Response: {"value": 5781.5289, "unit": "m³"}
